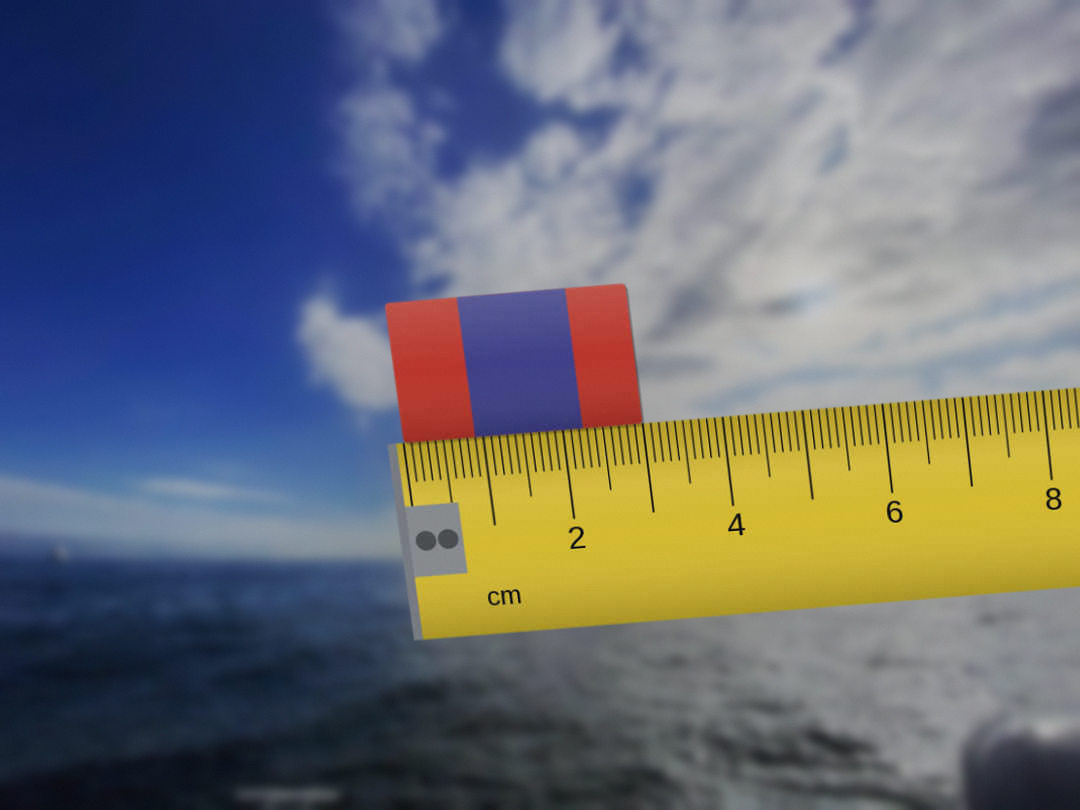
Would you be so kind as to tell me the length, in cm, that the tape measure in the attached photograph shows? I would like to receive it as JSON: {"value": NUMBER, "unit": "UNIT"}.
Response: {"value": 3, "unit": "cm"}
